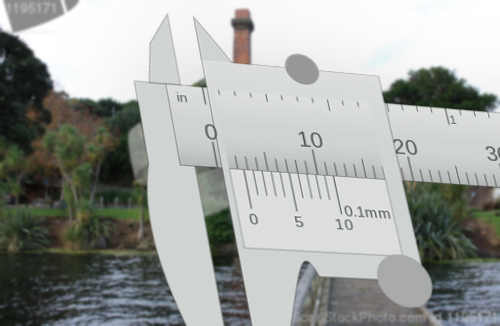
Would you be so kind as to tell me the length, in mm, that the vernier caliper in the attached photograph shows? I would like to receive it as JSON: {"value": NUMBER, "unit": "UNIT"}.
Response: {"value": 2.6, "unit": "mm"}
